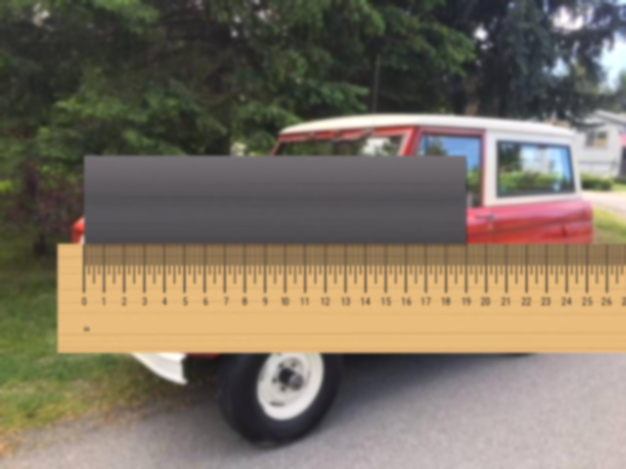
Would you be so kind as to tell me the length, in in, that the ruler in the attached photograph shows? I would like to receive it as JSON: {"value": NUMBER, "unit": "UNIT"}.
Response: {"value": 19, "unit": "in"}
